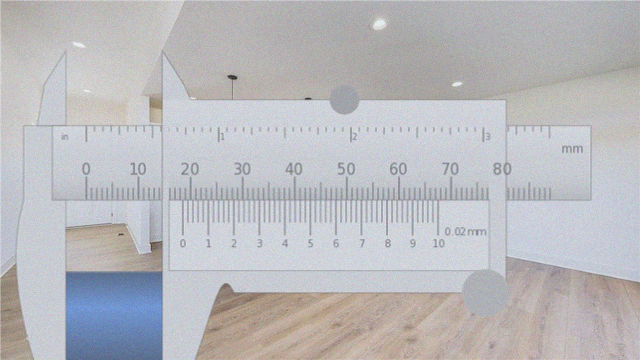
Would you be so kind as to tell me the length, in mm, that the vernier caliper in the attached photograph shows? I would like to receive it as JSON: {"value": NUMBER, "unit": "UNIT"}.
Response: {"value": 18.5, "unit": "mm"}
